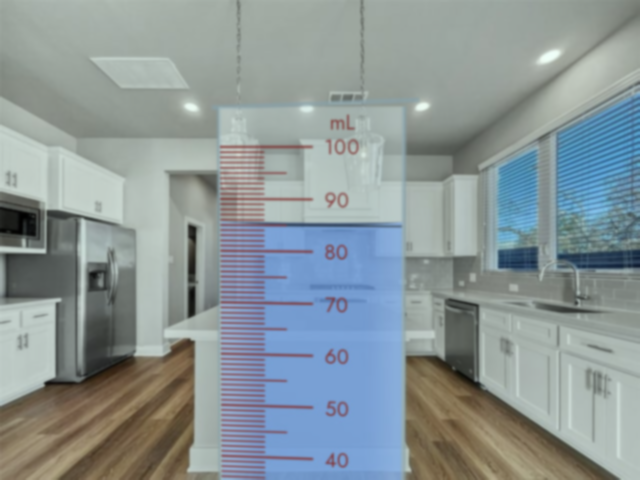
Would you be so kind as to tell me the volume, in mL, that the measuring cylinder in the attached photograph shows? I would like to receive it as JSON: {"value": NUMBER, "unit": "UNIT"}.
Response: {"value": 85, "unit": "mL"}
